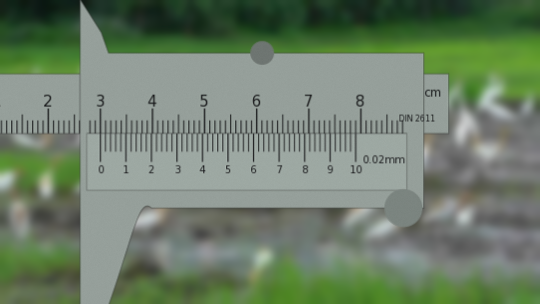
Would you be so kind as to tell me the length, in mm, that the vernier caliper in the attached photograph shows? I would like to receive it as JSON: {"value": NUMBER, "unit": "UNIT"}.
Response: {"value": 30.0, "unit": "mm"}
